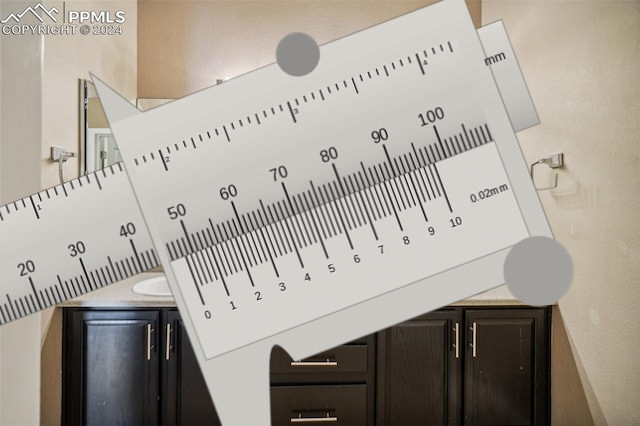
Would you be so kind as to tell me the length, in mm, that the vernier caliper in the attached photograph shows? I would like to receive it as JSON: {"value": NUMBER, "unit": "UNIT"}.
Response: {"value": 48.5, "unit": "mm"}
